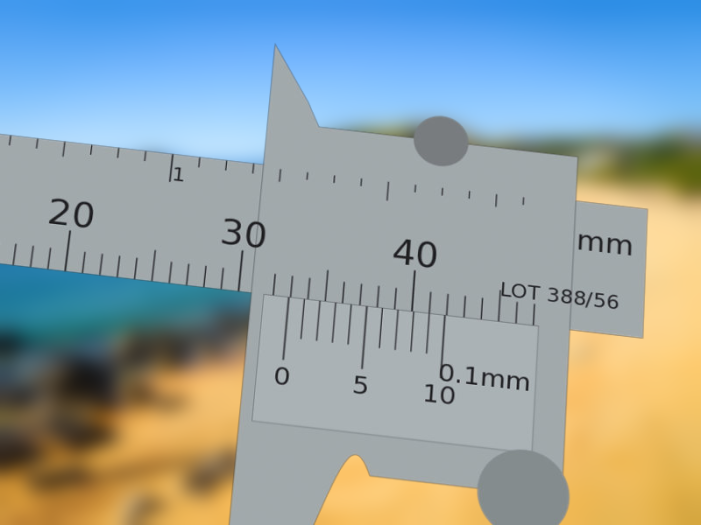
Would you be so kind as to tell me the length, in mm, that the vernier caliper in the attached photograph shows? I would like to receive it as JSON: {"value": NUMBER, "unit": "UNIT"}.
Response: {"value": 32.9, "unit": "mm"}
